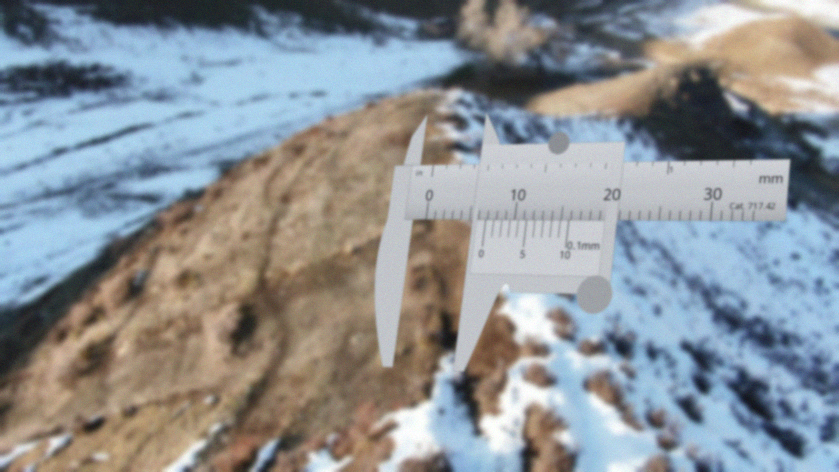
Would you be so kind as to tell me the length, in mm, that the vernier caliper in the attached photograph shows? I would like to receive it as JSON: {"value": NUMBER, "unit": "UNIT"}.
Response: {"value": 6.8, "unit": "mm"}
